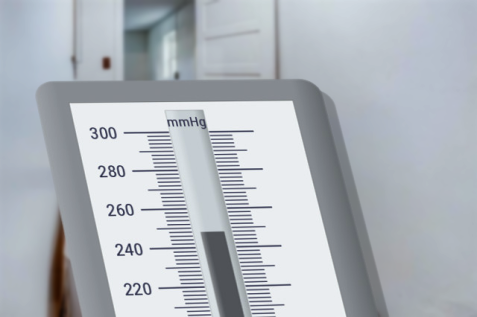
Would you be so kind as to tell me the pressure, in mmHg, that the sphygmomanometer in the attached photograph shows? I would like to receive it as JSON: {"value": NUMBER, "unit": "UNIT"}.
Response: {"value": 248, "unit": "mmHg"}
